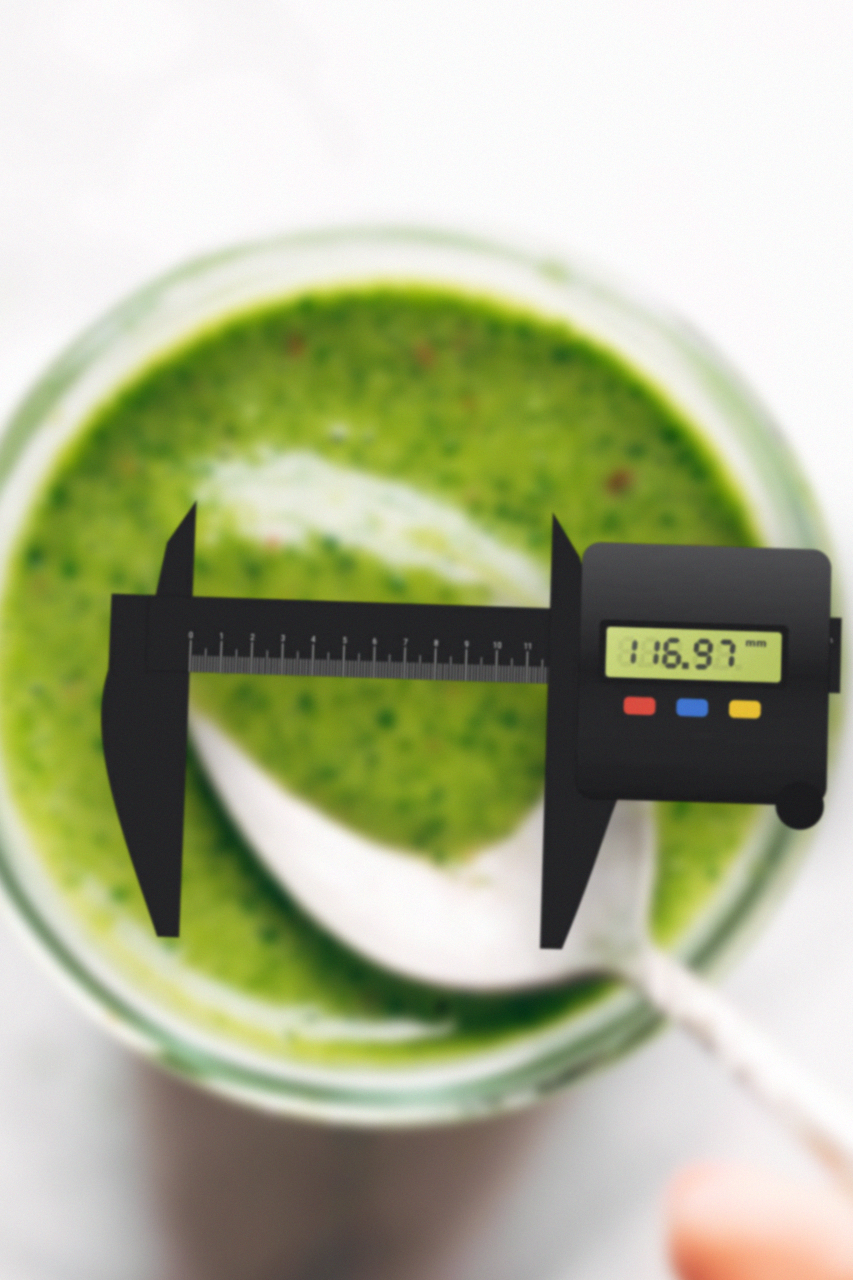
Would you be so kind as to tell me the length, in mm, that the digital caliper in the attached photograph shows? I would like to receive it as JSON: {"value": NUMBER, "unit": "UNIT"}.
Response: {"value": 116.97, "unit": "mm"}
